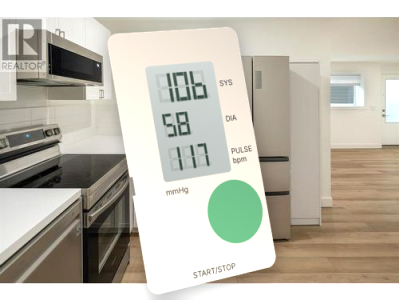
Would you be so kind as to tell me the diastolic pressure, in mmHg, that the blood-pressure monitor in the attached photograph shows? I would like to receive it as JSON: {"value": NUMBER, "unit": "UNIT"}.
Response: {"value": 58, "unit": "mmHg"}
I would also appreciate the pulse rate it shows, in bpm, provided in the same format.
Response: {"value": 117, "unit": "bpm"}
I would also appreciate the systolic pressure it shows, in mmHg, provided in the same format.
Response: {"value": 106, "unit": "mmHg"}
